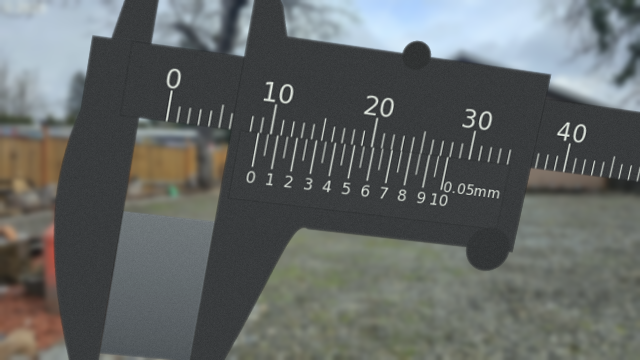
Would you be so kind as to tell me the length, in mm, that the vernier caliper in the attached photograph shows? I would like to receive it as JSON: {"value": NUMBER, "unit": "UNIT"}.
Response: {"value": 8.8, "unit": "mm"}
